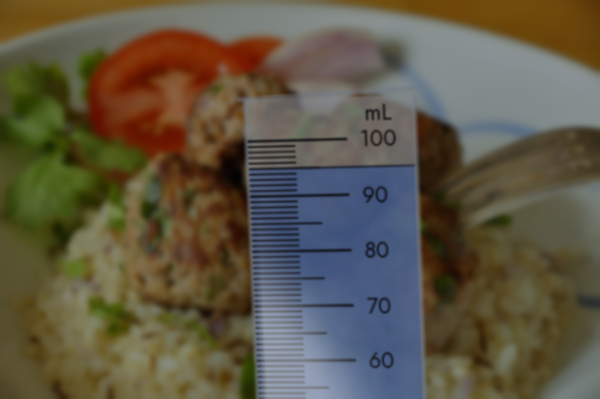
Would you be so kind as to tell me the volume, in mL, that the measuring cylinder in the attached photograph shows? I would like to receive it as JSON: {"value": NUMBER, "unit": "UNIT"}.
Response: {"value": 95, "unit": "mL"}
